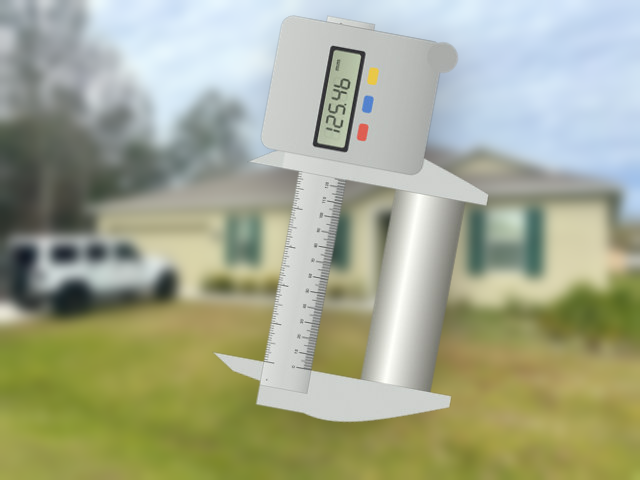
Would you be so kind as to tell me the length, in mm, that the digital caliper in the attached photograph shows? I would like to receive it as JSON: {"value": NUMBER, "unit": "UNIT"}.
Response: {"value": 125.46, "unit": "mm"}
